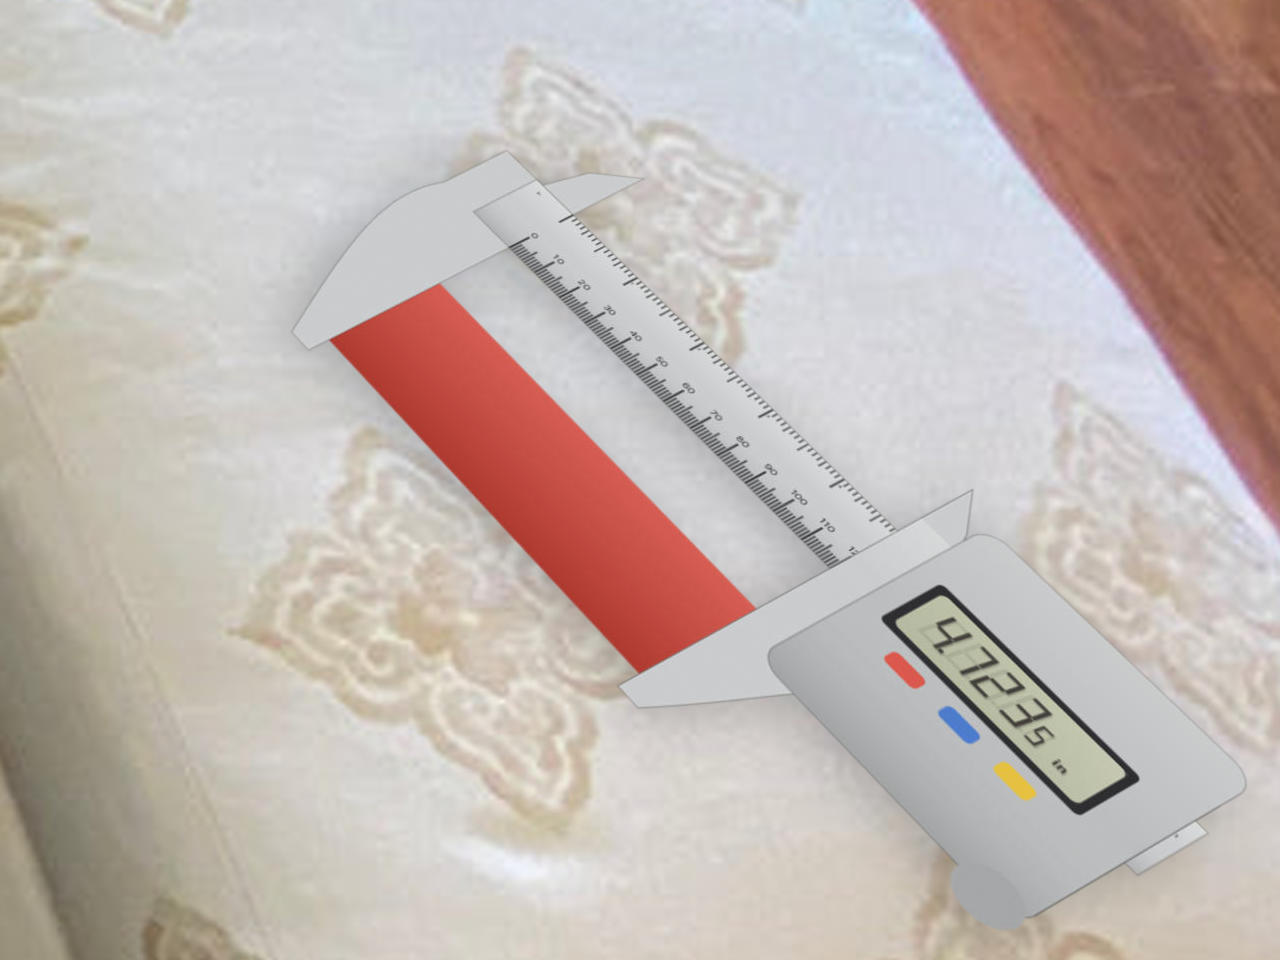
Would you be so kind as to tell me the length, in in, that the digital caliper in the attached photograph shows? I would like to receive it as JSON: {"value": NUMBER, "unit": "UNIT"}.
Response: {"value": 4.7235, "unit": "in"}
